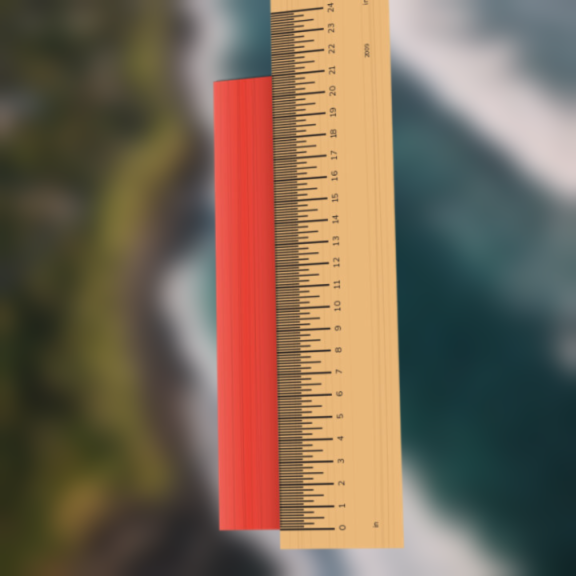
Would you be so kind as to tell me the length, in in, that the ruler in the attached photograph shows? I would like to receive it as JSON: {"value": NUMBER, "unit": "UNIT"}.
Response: {"value": 21, "unit": "in"}
